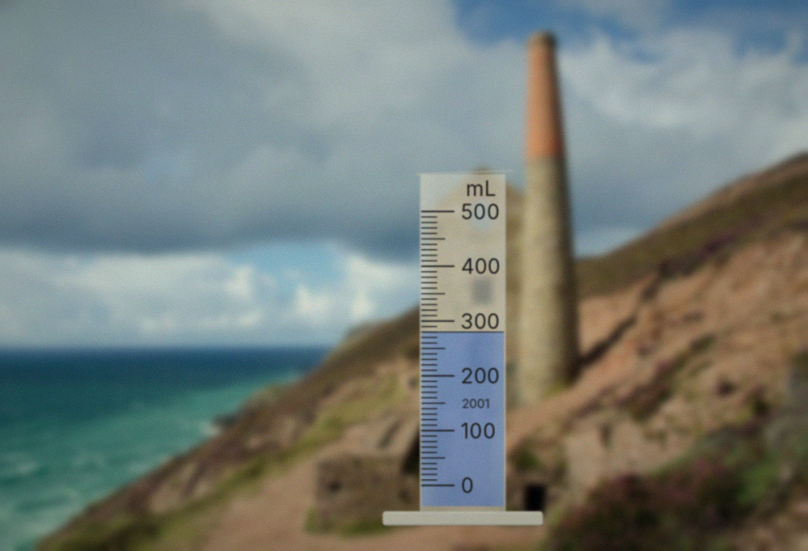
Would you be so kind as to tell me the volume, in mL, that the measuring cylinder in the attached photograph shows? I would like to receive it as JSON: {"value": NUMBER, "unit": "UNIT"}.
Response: {"value": 280, "unit": "mL"}
